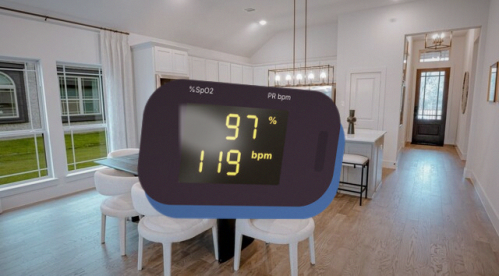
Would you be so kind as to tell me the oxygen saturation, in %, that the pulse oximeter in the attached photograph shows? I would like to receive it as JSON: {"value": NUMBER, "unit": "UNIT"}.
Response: {"value": 97, "unit": "%"}
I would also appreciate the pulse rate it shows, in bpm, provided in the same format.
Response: {"value": 119, "unit": "bpm"}
